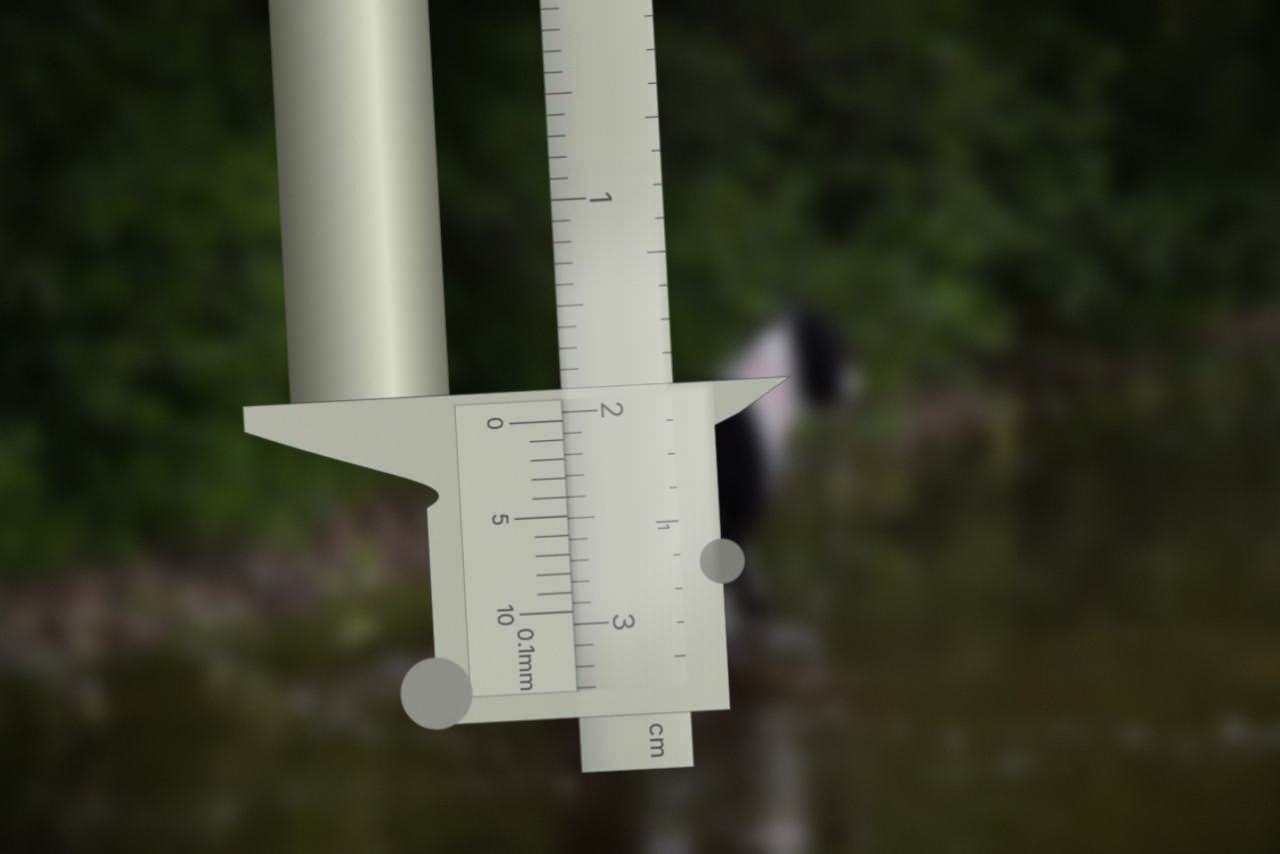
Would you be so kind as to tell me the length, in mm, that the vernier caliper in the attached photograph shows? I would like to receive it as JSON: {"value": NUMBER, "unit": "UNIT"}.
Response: {"value": 20.4, "unit": "mm"}
